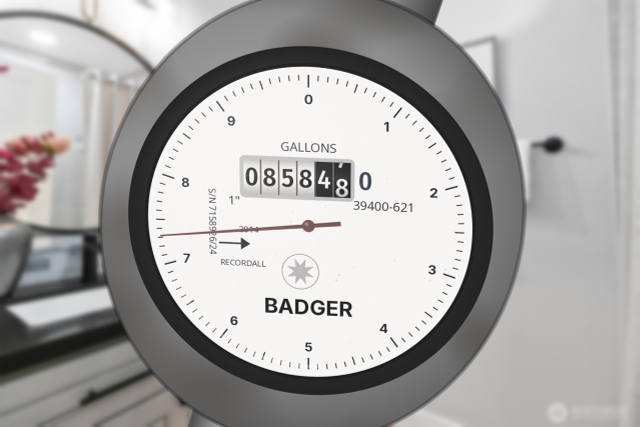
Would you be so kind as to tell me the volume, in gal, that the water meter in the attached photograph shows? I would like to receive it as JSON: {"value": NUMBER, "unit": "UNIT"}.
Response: {"value": 858477.3, "unit": "gal"}
